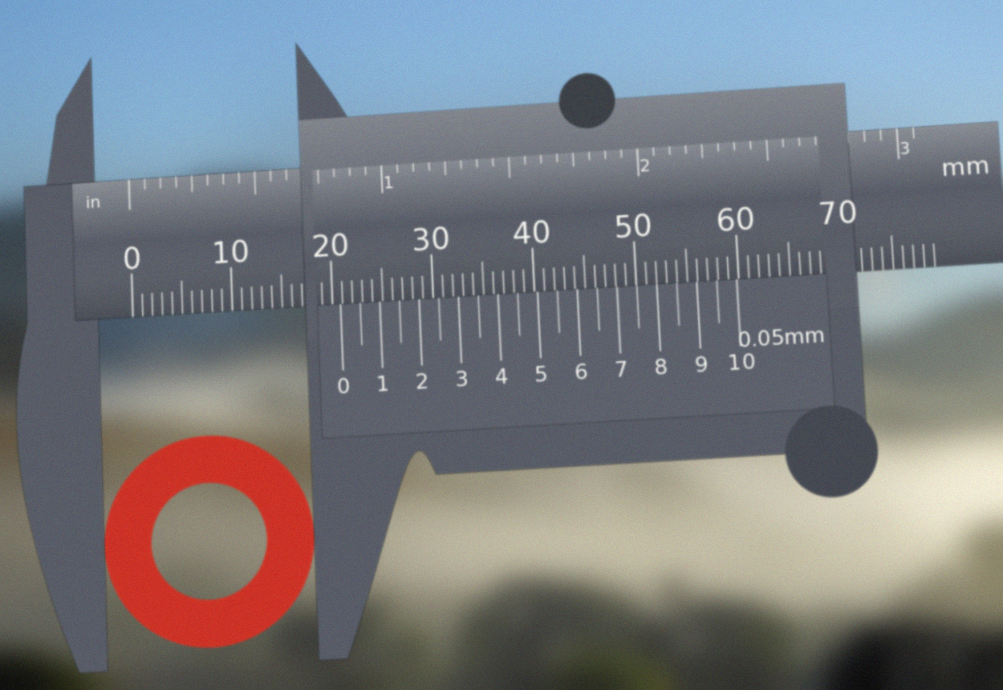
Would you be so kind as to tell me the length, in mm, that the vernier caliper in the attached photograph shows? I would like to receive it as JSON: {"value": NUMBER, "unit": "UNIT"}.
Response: {"value": 20.8, "unit": "mm"}
